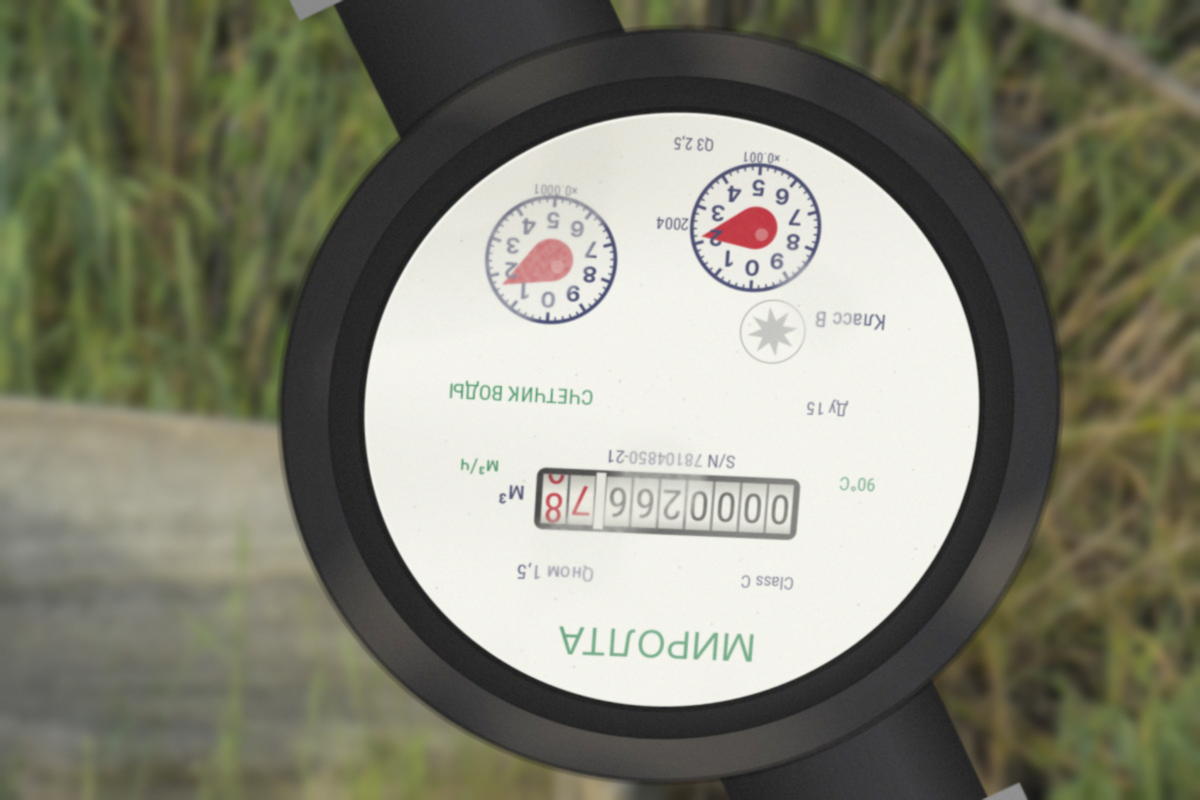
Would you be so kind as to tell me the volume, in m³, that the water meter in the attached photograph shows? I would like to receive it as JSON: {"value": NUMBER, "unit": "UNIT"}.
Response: {"value": 266.7821, "unit": "m³"}
